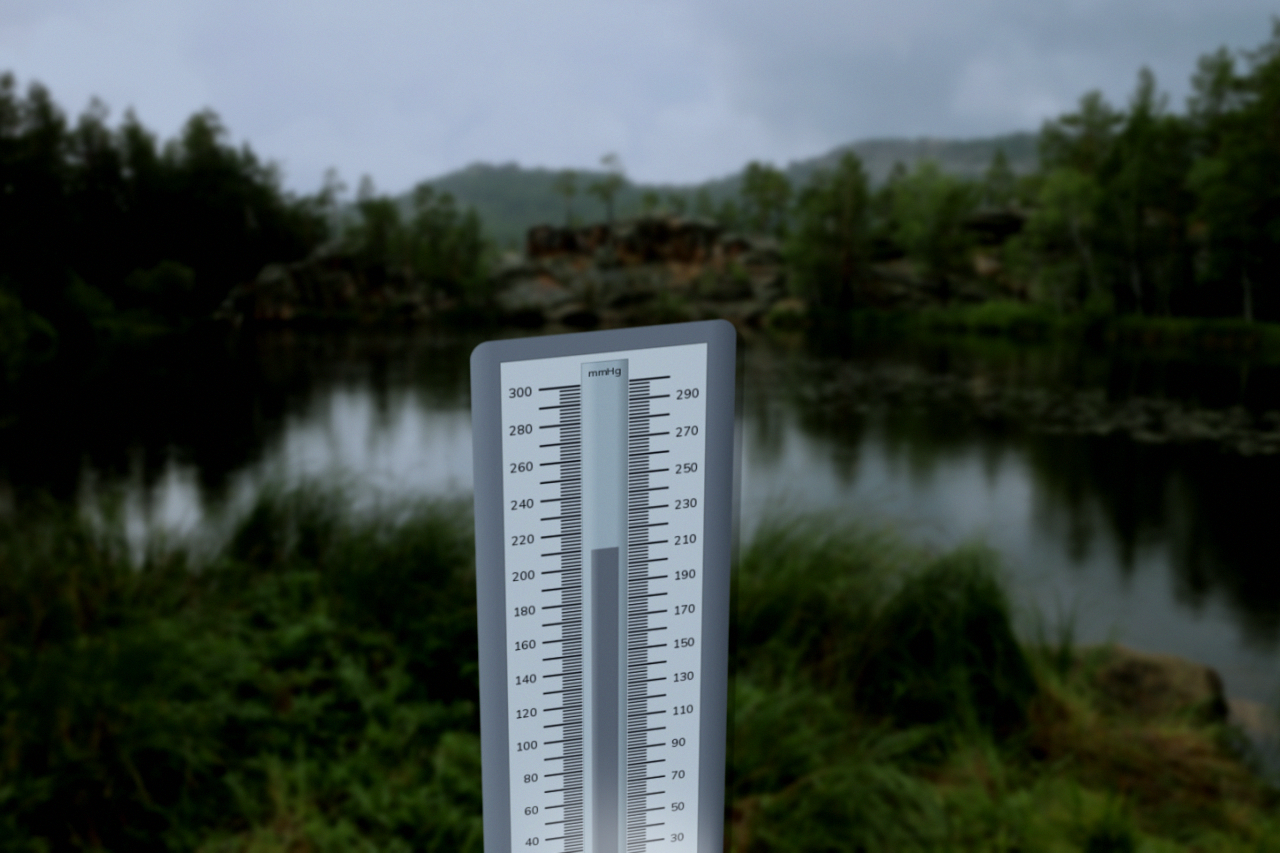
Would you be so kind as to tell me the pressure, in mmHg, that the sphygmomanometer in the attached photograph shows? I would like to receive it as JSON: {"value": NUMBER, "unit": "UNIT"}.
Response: {"value": 210, "unit": "mmHg"}
